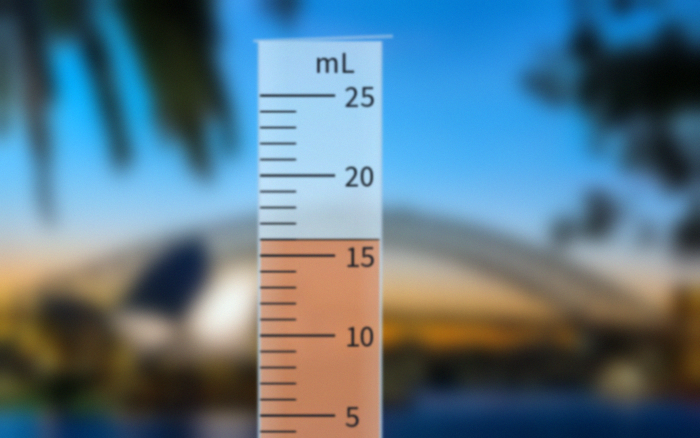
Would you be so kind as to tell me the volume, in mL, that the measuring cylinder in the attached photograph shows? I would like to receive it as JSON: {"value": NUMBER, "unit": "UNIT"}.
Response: {"value": 16, "unit": "mL"}
